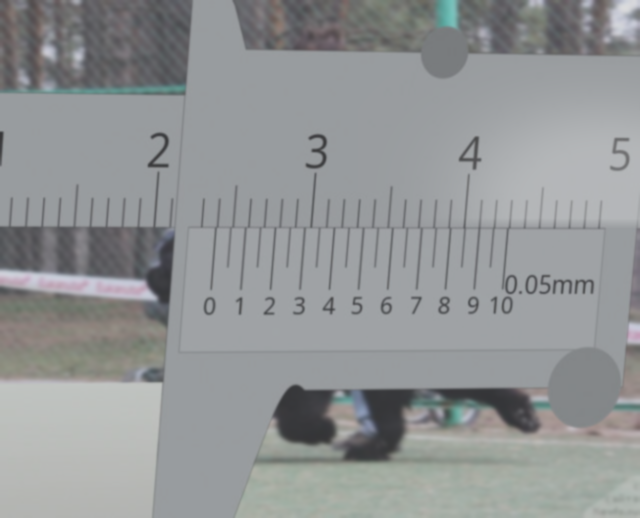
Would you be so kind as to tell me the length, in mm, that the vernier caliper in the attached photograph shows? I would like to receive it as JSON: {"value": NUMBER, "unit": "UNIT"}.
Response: {"value": 23.9, "unit": "mm"}
